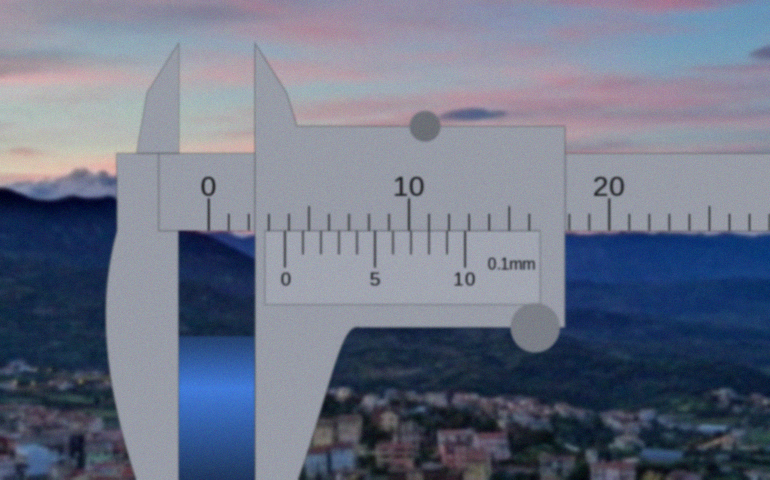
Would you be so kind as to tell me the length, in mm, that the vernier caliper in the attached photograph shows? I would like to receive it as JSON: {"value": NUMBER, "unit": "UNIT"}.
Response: {"value": 3.8, "unit": "mm"}
